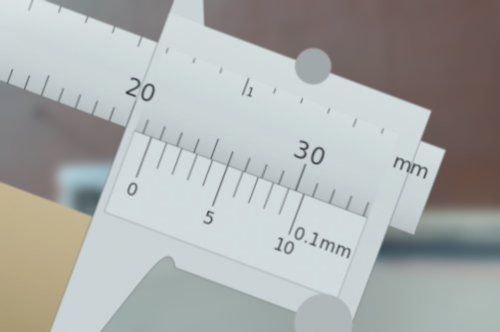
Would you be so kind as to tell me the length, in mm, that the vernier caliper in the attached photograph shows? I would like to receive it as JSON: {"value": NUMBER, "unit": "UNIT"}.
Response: {"value": 21.5, "unit": "mm"}
